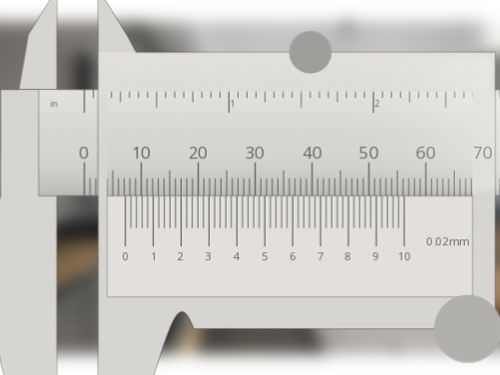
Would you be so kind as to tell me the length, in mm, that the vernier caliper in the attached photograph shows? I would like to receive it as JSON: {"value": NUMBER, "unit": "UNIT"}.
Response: {"value": 7.2, "unit": "mm"}
